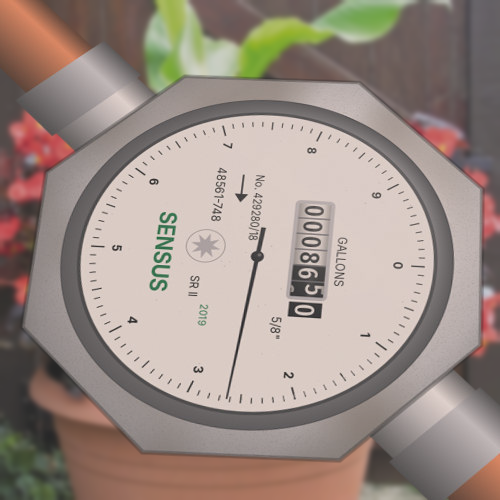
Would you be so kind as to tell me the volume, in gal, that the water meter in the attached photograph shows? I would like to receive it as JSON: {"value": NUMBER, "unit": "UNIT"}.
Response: {"value": 8652.6, "unit": "gal"}
